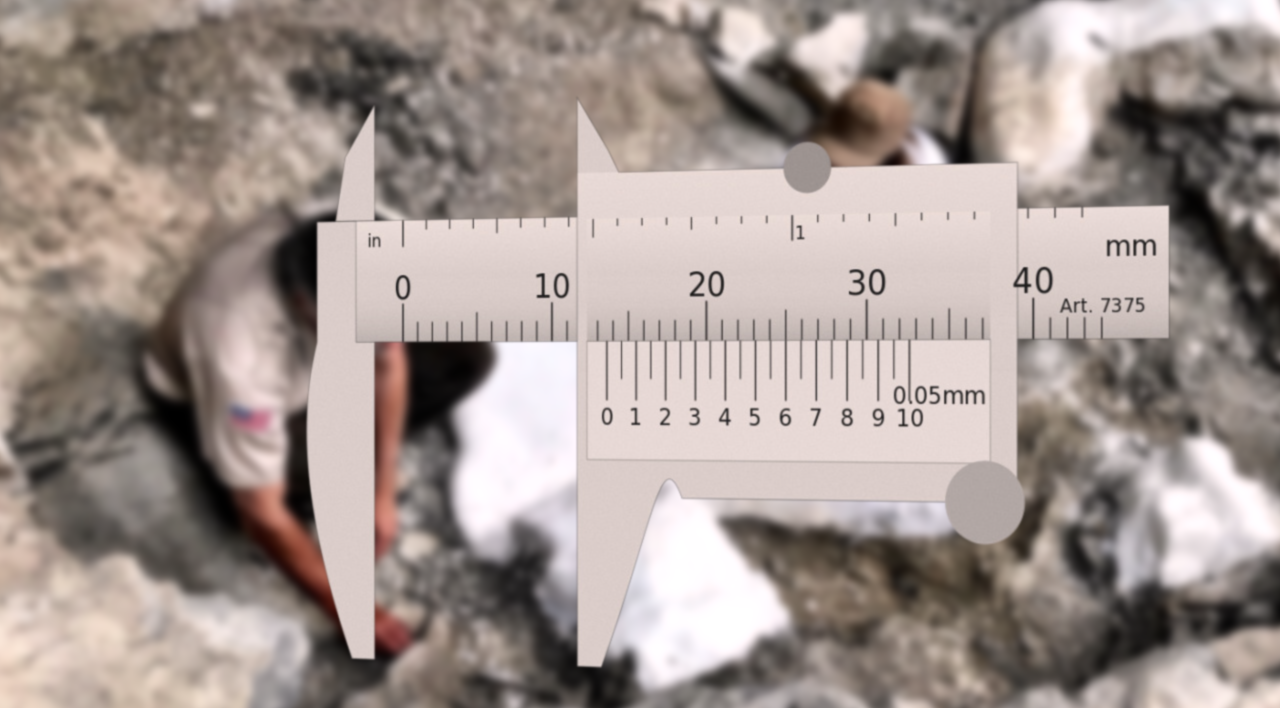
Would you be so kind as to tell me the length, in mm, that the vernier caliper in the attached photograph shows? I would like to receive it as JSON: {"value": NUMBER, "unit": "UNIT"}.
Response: {"value": 13.6, "unit": "mm"}
